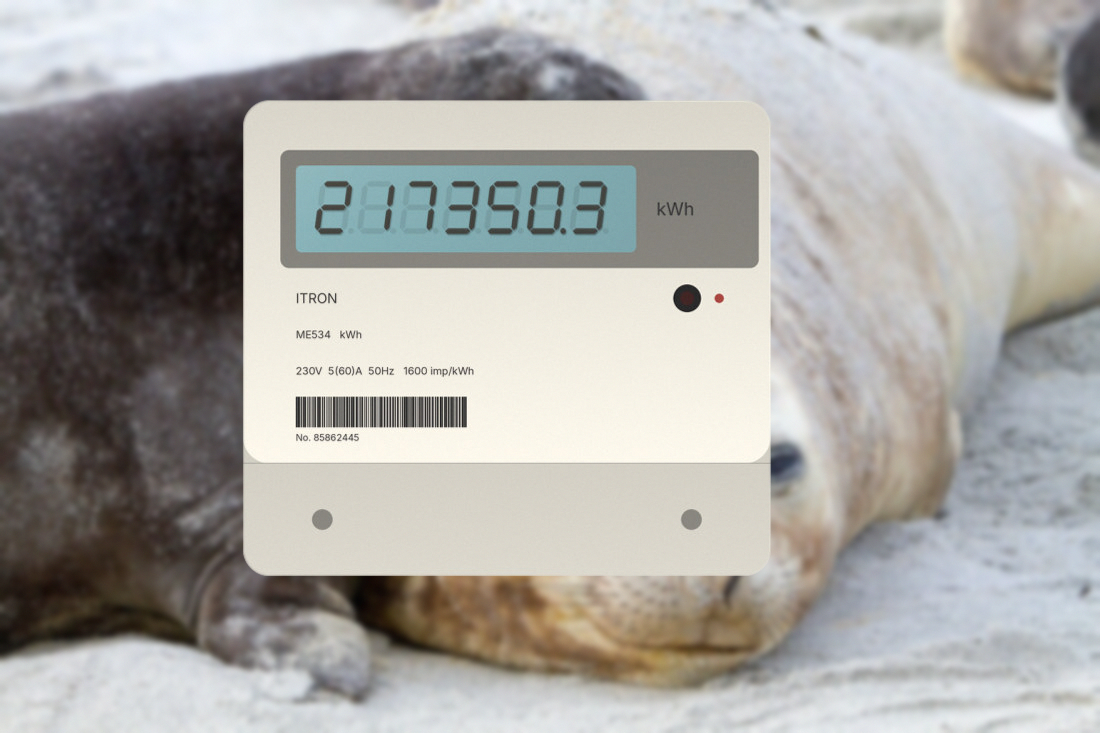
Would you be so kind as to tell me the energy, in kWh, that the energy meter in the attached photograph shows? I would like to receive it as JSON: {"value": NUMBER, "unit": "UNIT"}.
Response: {"value": 217350.3, "unit": "kWh"}
